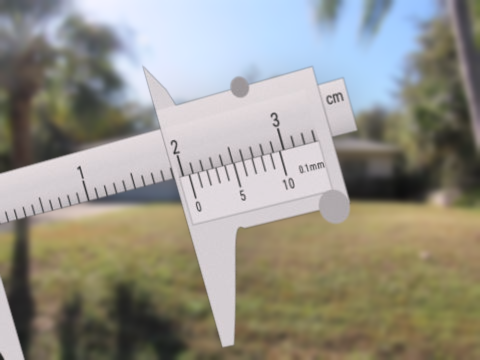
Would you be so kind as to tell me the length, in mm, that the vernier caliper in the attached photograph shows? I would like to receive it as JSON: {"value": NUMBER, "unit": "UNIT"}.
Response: {"value": 20.6, "unit": "mm"}
